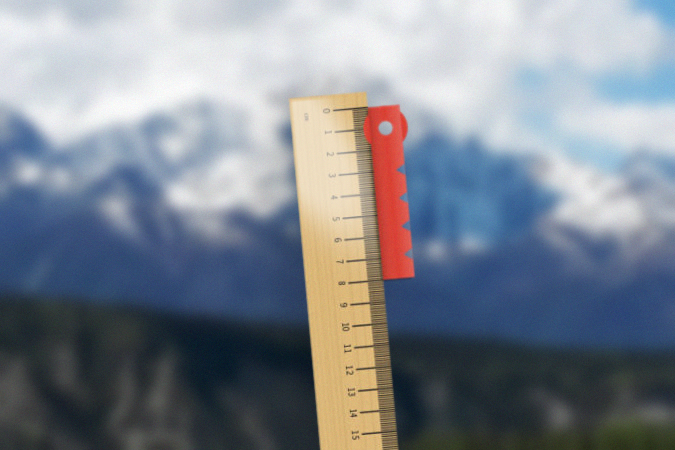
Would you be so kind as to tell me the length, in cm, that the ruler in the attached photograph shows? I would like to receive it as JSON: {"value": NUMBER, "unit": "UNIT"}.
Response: {"value": 8, "unit": "cm"}
